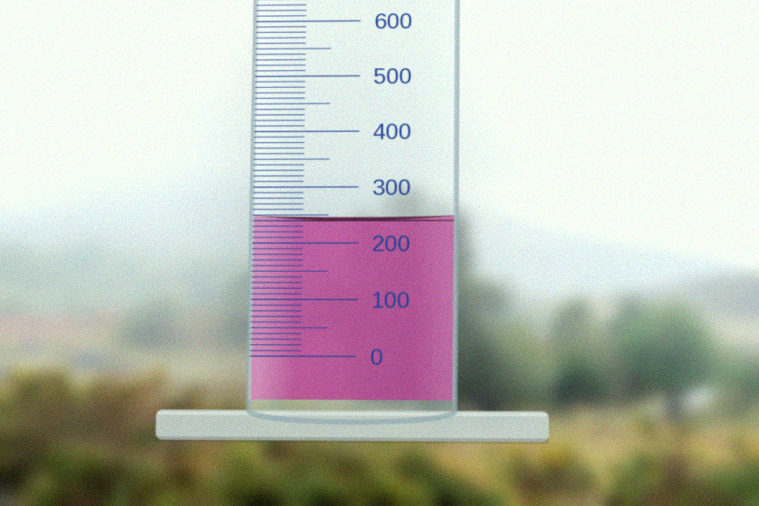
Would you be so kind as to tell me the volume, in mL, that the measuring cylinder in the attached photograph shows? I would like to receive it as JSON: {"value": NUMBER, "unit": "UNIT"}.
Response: {"value": 240, "unit": "mL"}
